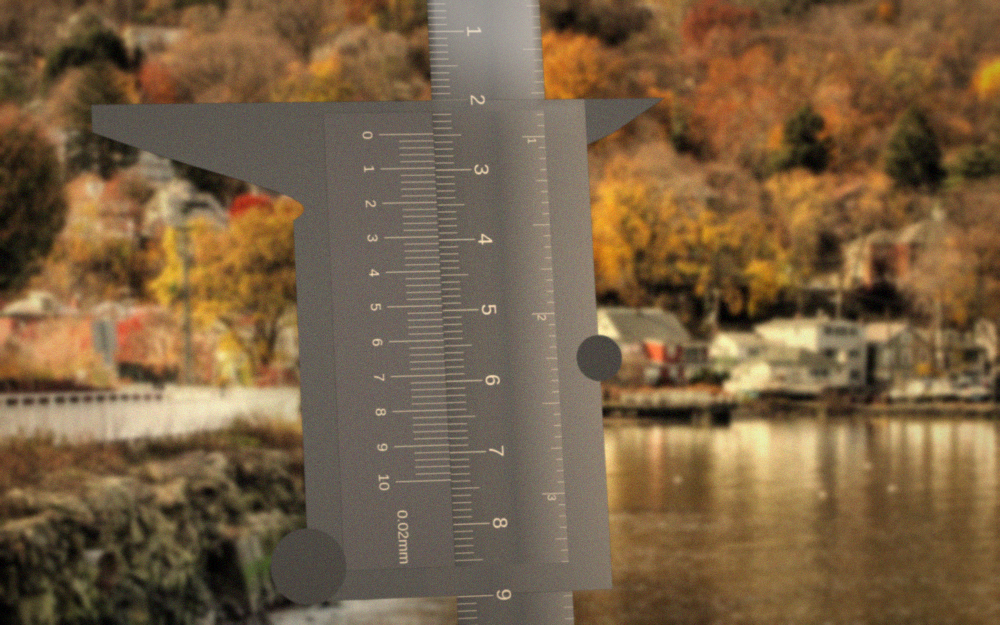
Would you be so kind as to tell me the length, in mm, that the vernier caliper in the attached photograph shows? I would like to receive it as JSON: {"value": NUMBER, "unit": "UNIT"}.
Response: {"value": 24.8, "unit": "mm"}
